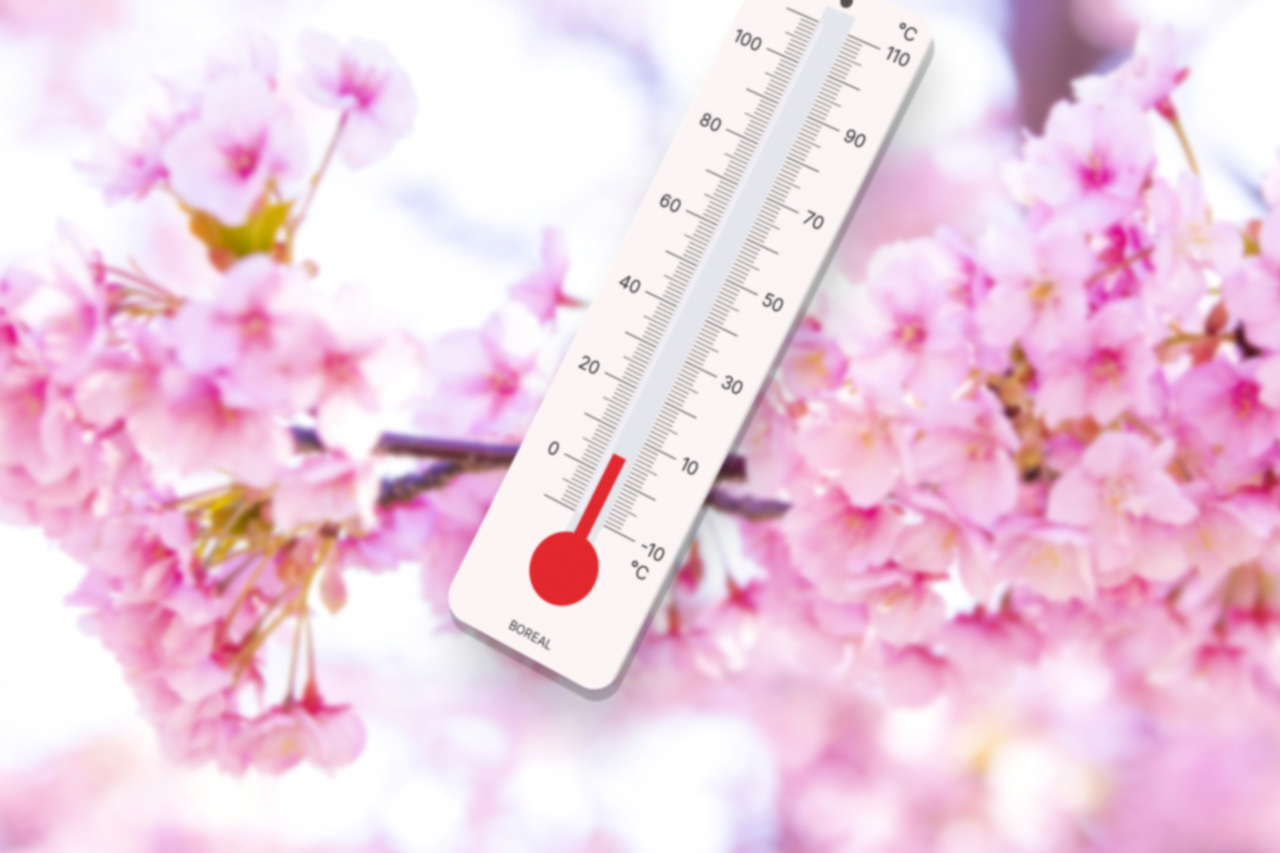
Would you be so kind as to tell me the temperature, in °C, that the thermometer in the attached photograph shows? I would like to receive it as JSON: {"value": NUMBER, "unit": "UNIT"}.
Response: {"value": 5, "unit": "°C"}
